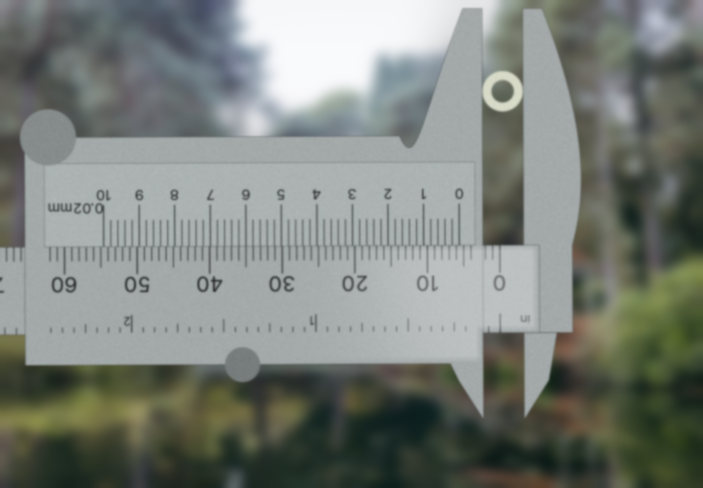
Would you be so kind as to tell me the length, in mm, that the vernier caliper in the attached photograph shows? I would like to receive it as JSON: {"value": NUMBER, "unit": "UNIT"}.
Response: {"value": 5.6, "unit": "mm"}
